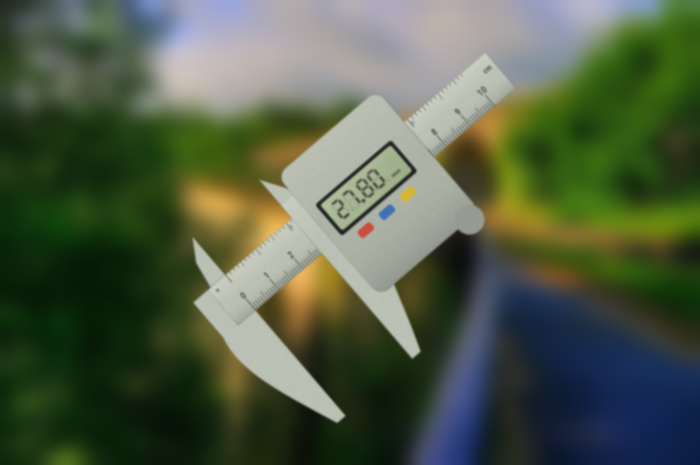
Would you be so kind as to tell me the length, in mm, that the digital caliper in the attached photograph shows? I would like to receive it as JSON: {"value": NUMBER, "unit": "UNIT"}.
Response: {"value": 27.80, "unit": "mm"}
